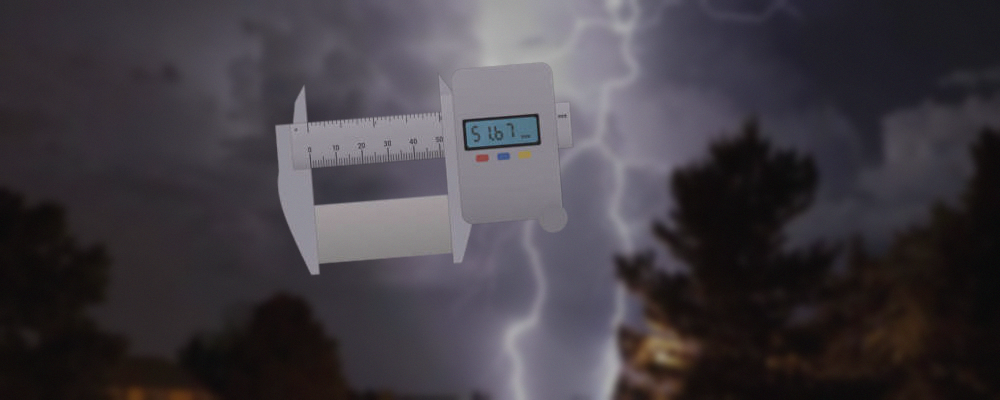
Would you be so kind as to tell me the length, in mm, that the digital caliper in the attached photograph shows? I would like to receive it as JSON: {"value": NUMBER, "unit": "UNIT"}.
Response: {"value": 51.67, "unit": "mm"}
